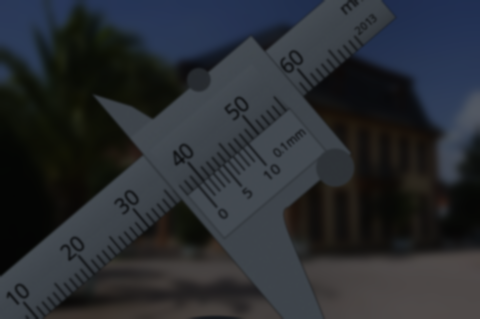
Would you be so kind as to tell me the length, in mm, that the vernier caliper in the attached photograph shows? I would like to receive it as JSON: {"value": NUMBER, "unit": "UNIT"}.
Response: {"value": 39.0, "unit": "mm"}
